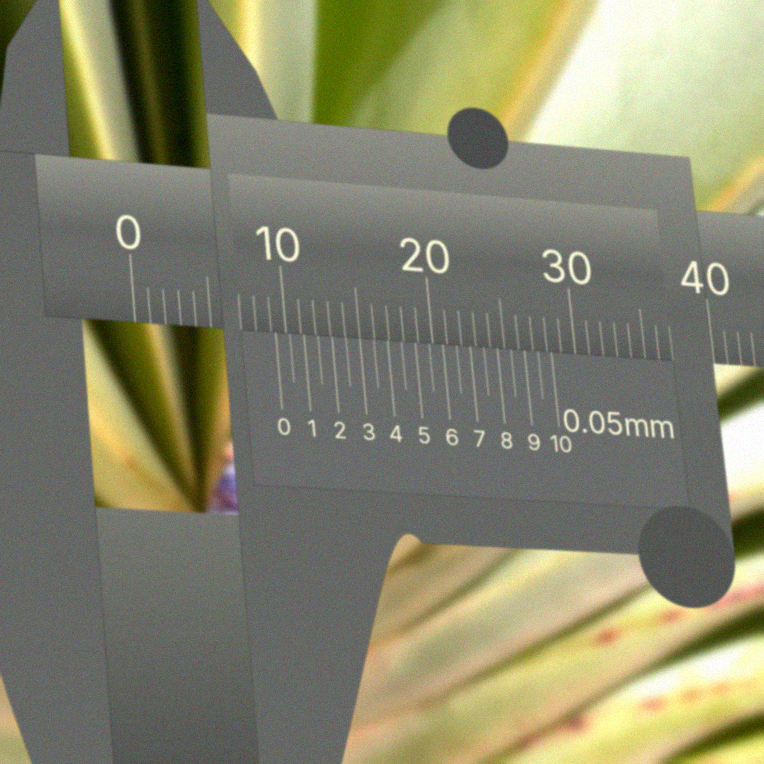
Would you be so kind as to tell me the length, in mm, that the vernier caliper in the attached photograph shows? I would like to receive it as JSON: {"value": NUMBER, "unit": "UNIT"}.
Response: {"value": 9.3, "unit": "mm"}
